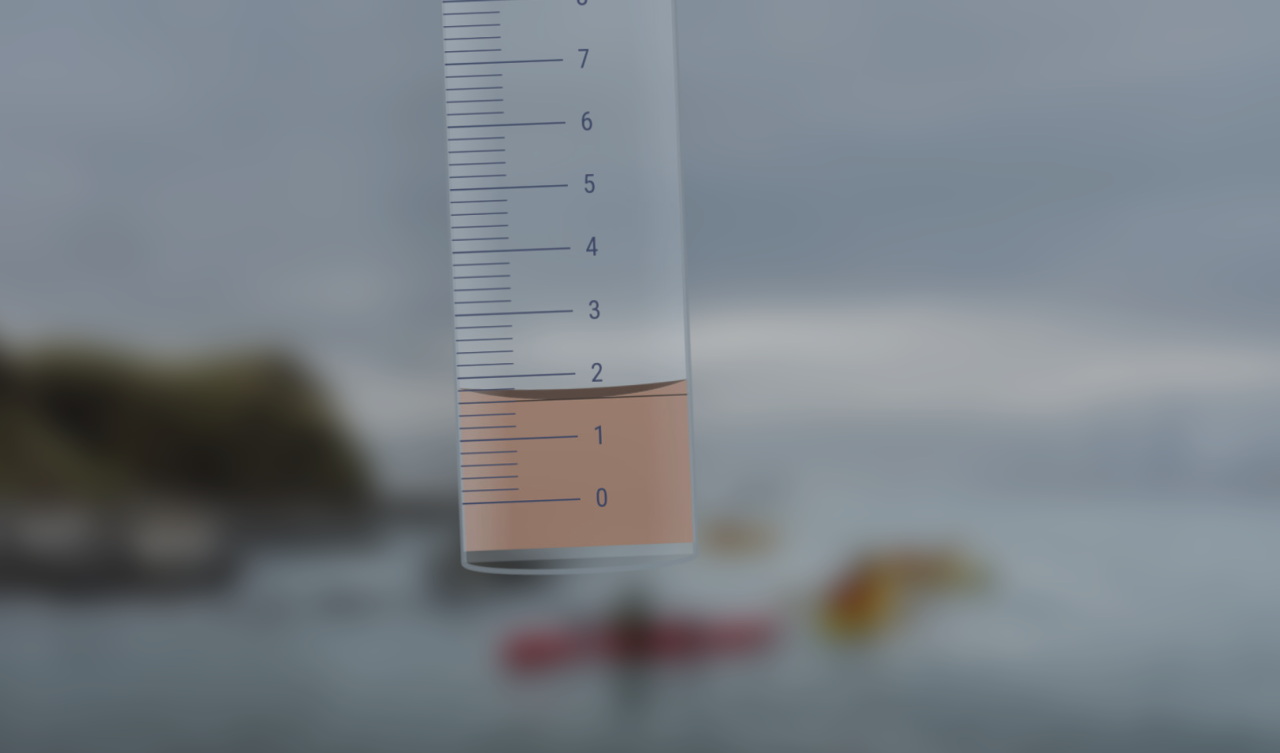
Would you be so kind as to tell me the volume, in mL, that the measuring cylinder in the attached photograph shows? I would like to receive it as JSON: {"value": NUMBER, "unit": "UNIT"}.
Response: {"value": 1.6, "unit": "mL"}
